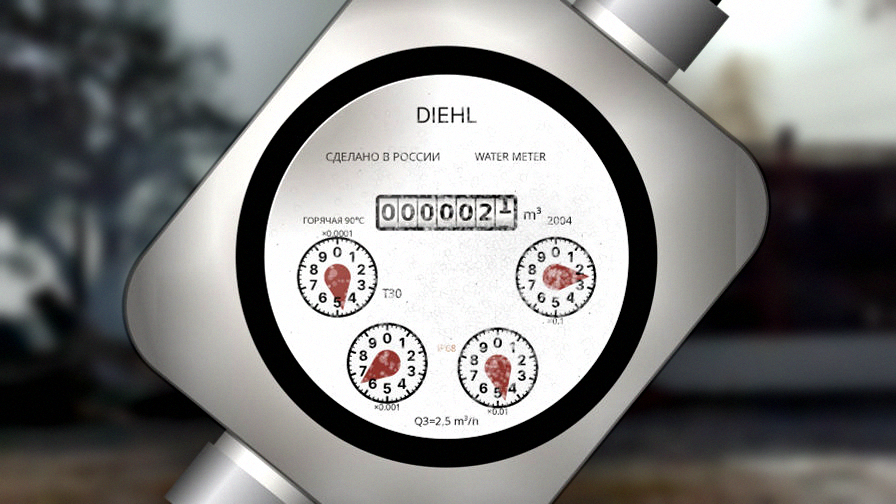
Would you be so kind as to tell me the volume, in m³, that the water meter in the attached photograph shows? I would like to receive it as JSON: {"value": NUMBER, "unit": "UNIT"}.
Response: {"value": 21.2464, "unit": "m³"}
